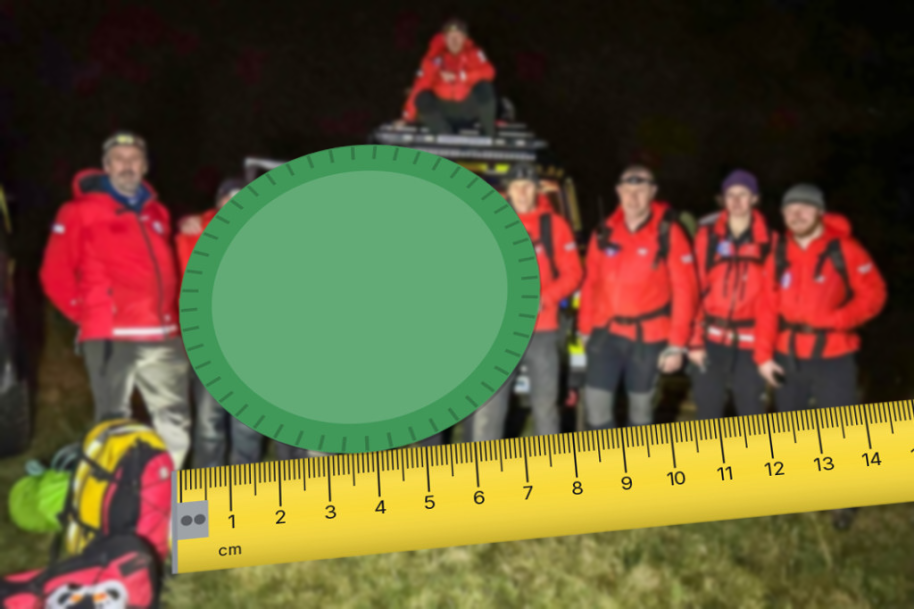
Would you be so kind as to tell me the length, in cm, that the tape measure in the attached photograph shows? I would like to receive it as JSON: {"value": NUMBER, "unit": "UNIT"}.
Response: {"value": 7.6, "unit": "cm"}
